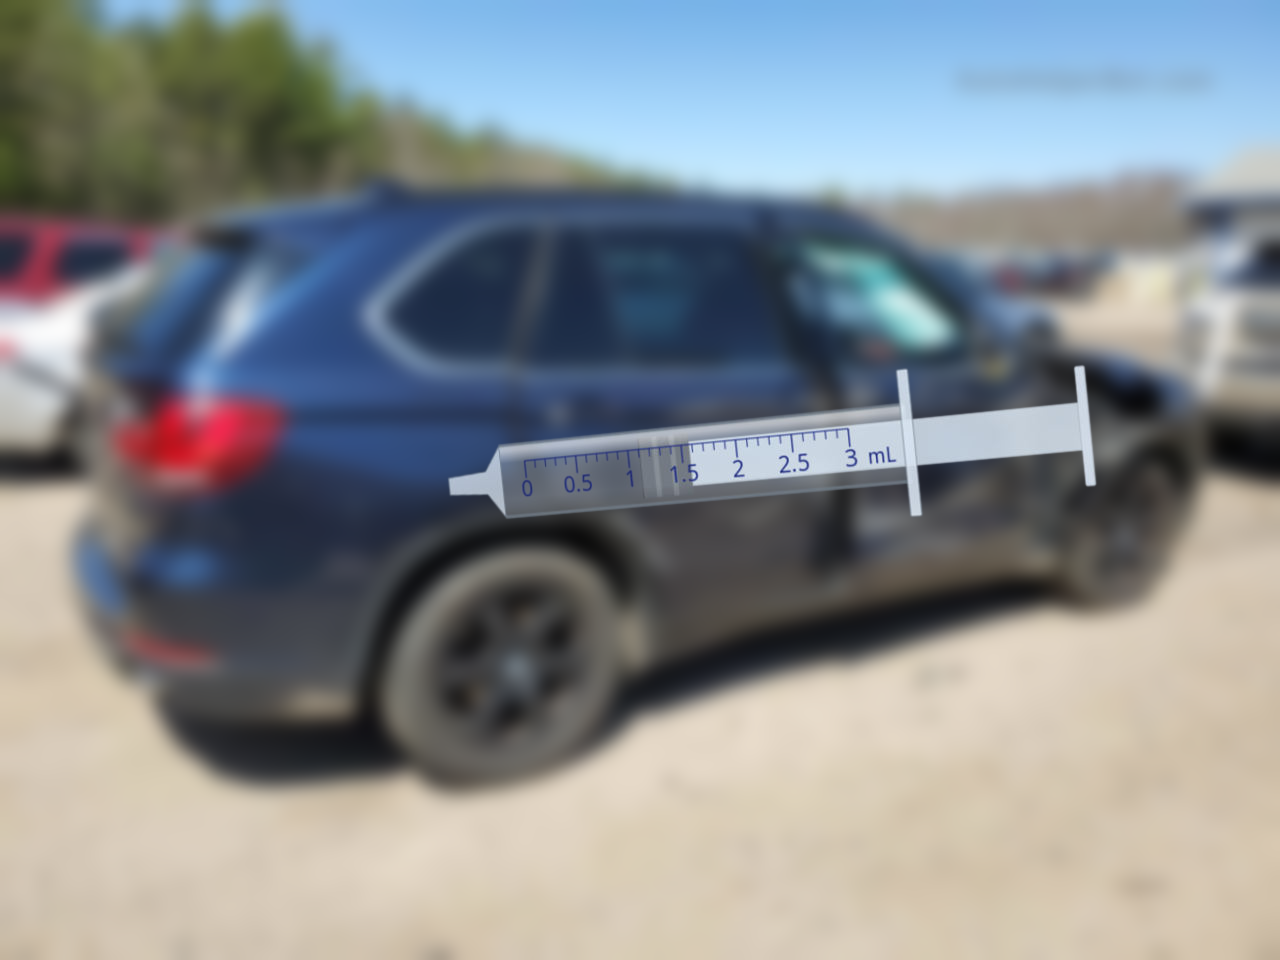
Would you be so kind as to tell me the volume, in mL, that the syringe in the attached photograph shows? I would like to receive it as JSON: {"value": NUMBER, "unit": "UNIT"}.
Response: {"value": 1.1, "unit": "mL"}
